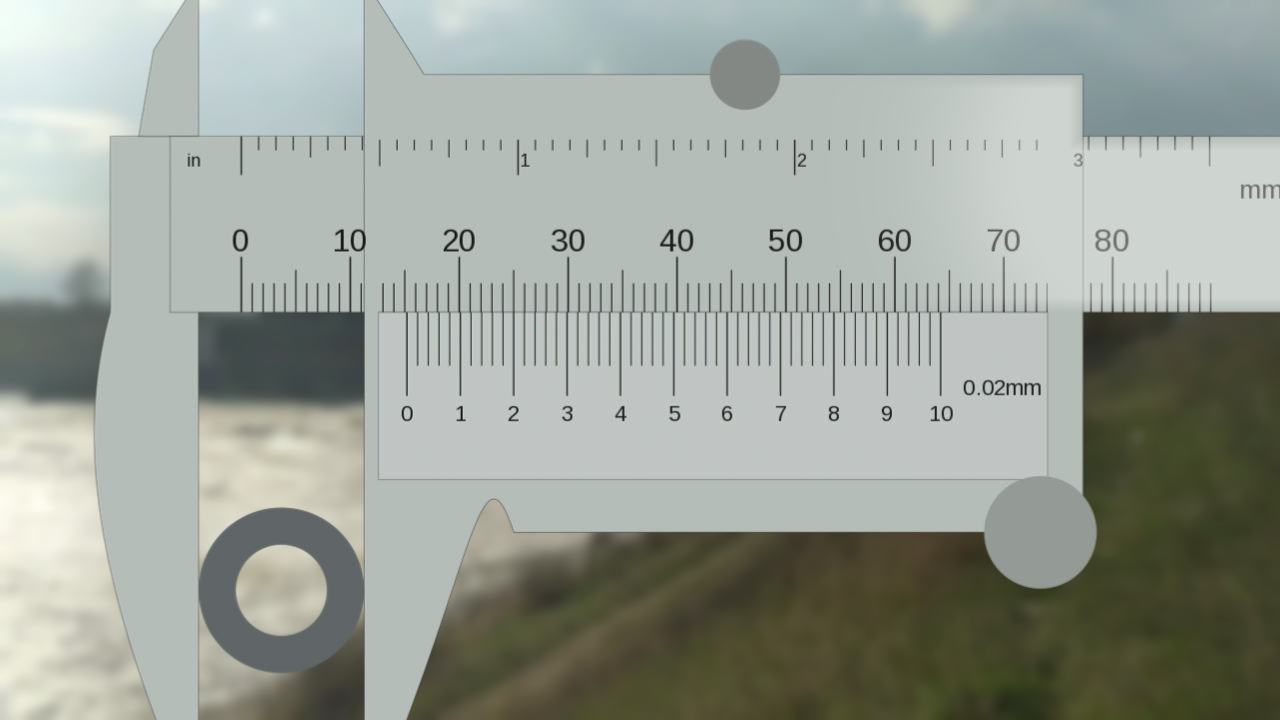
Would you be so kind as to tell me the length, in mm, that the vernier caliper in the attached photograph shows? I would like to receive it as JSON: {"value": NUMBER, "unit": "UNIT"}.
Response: {"value": 15.2, "unit": "mm"}
